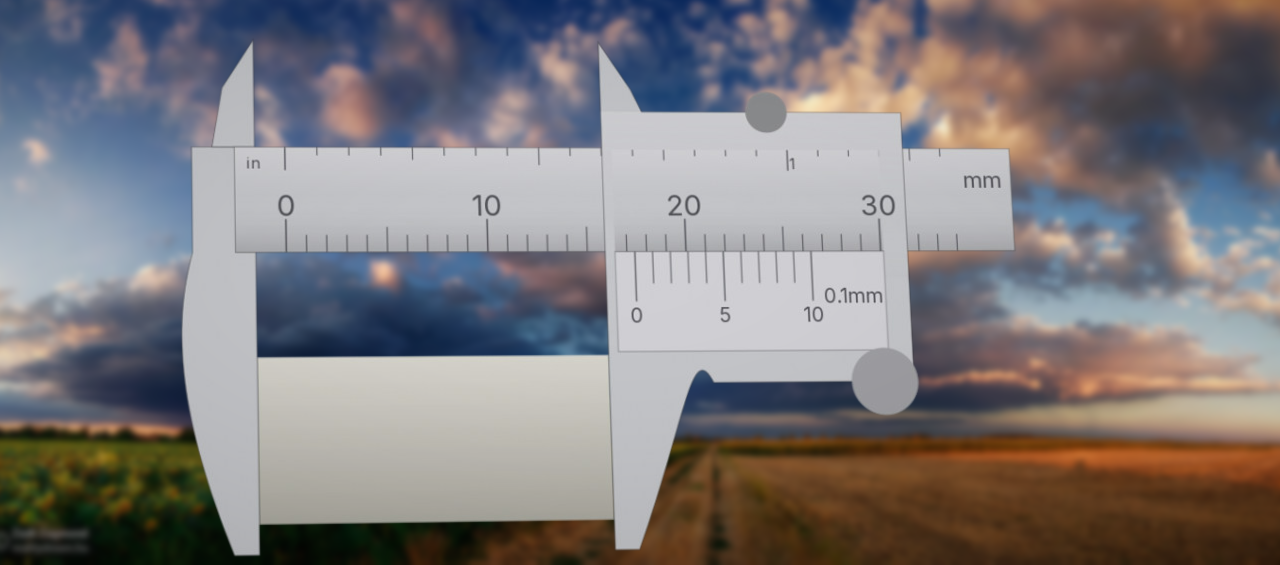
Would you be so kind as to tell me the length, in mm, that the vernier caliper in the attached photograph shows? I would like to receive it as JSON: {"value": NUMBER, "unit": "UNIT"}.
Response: {"value": 17.4, "unit": "mm"}
